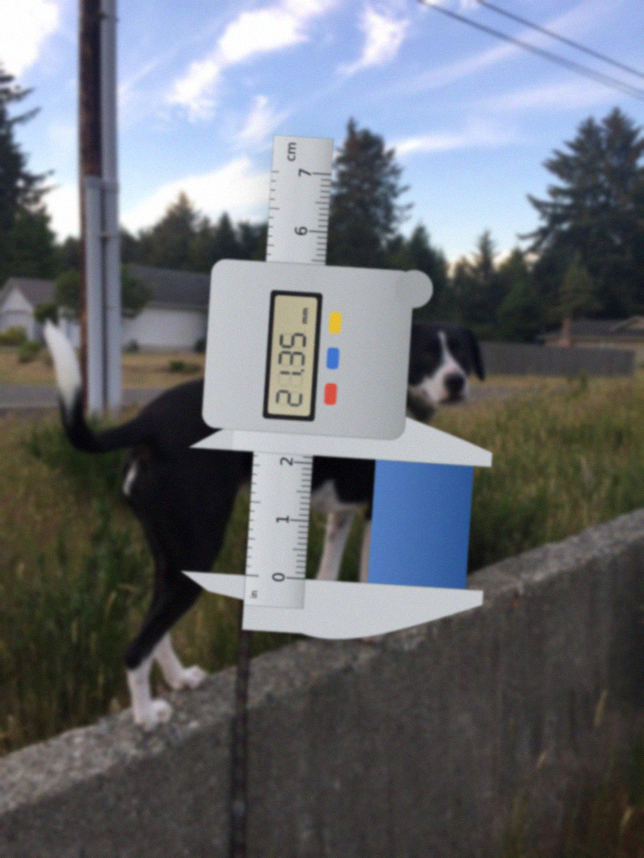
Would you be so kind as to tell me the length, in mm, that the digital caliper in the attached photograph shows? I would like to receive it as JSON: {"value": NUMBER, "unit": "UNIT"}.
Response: {"value": 21.35, "unit": "mm"}
